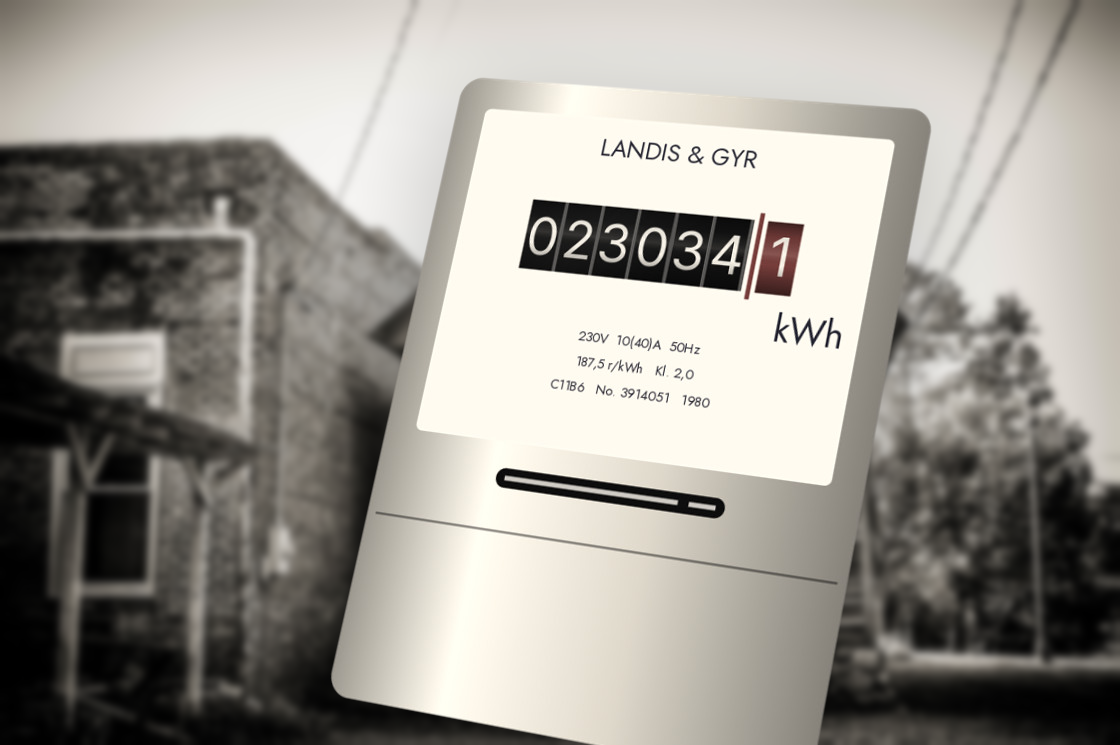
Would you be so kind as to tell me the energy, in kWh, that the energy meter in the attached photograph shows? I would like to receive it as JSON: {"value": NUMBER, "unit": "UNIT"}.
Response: {"value": 23034.1, "unit": "kWh"}
